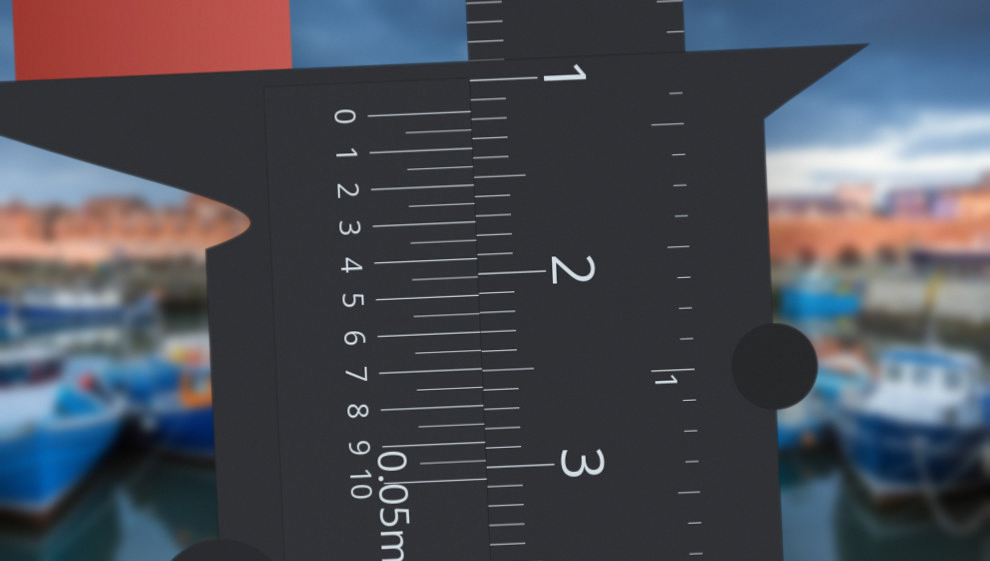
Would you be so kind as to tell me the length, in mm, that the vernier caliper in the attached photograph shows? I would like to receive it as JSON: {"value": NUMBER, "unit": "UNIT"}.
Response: {"value": 11.6, "unit": "mm"}
